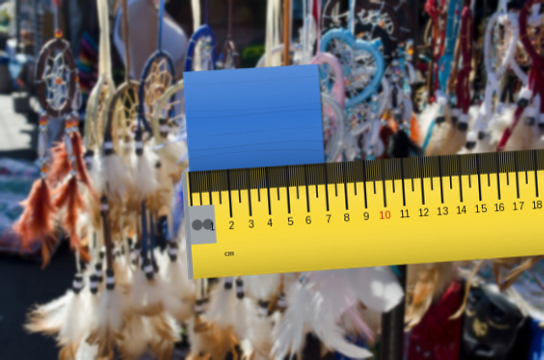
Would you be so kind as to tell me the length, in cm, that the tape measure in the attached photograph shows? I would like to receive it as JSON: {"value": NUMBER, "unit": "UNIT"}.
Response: {"value": 7, "unit": "cm"}
